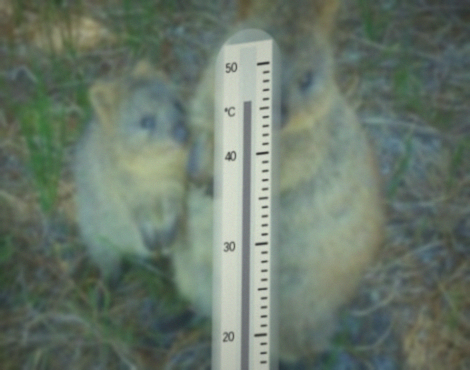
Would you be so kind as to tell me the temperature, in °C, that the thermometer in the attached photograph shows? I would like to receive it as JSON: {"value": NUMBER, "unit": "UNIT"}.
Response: {"value": 46, "unit": "°C"}
